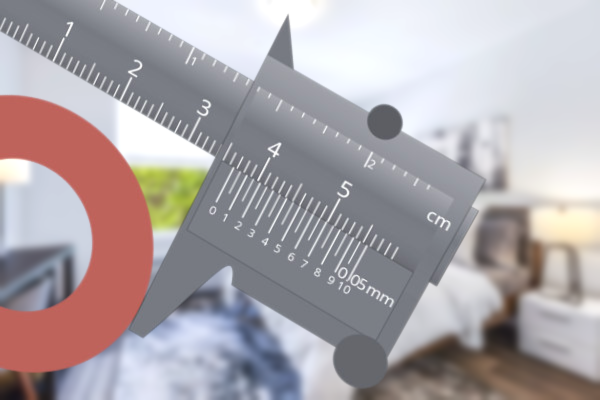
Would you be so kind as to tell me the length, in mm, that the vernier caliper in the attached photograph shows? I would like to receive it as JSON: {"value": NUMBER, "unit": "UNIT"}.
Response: {"value": 36.6, "unit": "mm"}
